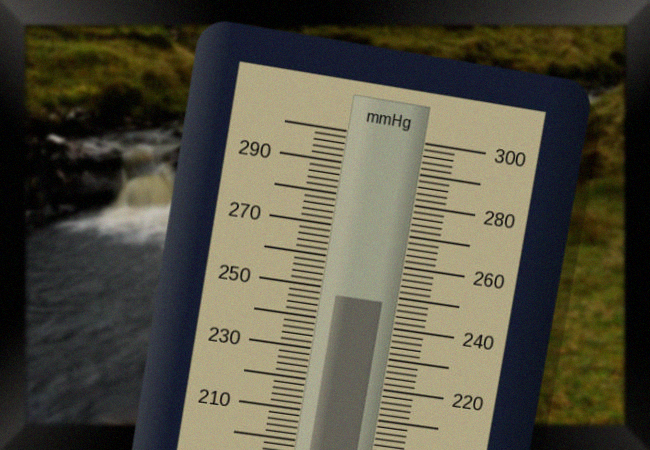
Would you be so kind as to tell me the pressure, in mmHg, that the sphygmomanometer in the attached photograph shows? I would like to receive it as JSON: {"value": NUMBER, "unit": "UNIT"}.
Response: {"value": 248, "unit": "mmHg"}
